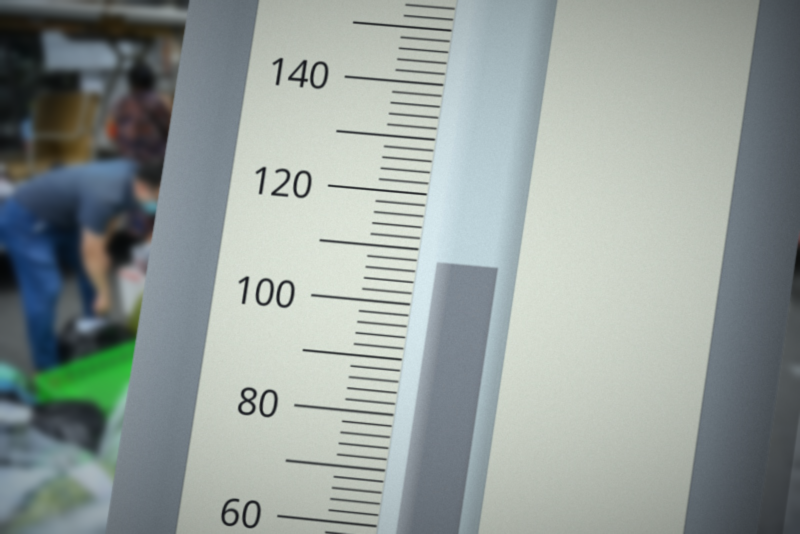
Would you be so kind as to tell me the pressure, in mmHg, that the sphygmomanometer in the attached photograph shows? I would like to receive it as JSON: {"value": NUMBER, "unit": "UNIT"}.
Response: {"value": 108, "unit": "mmHg"}
